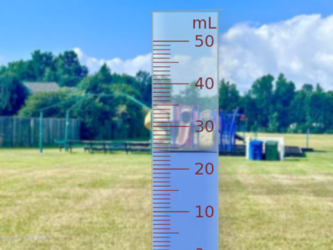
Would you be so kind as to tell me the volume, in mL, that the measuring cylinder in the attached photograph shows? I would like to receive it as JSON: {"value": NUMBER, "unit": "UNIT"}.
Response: {"value": 24, "unit": "mL"}
